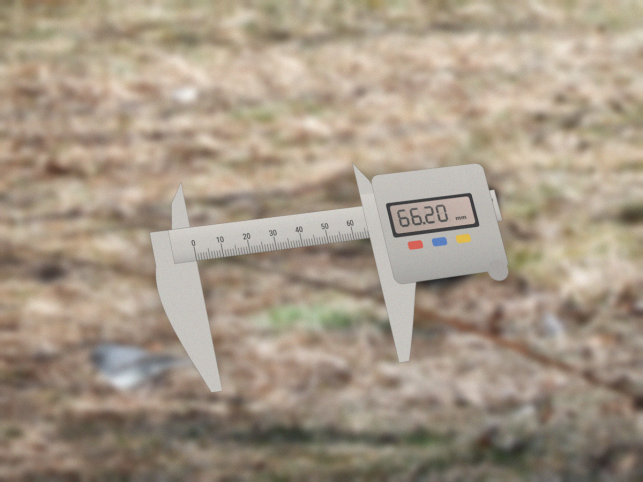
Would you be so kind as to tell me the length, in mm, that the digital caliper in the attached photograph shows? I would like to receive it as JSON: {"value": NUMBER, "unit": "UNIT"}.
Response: {"value": 66.20, "unit": "mm"}
